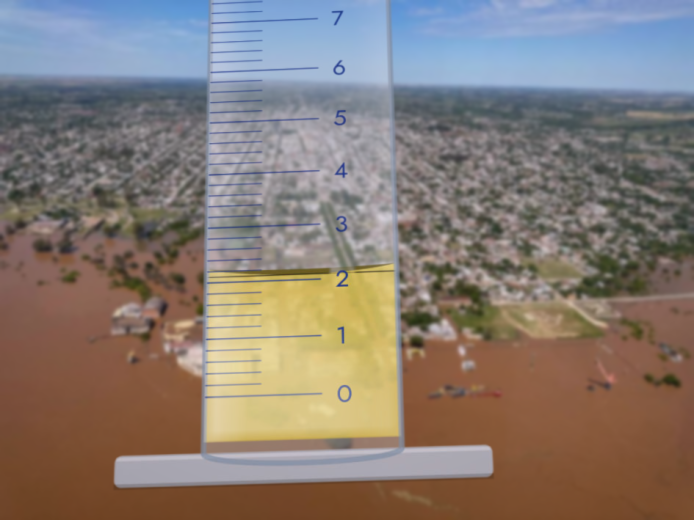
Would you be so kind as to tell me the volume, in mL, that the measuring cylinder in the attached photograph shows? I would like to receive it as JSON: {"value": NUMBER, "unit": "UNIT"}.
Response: {"value": 2.1, "unit": "mL"}
